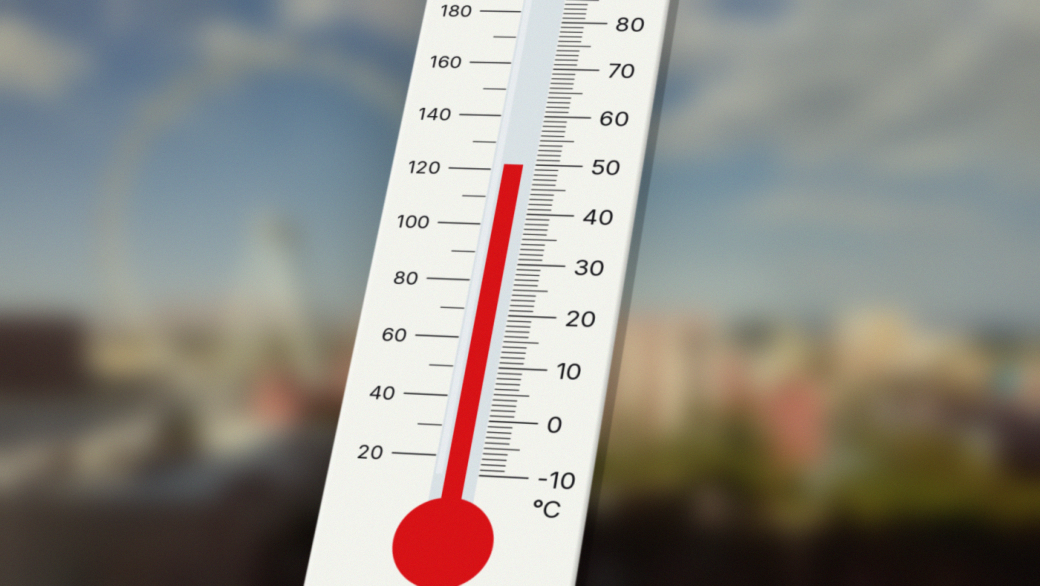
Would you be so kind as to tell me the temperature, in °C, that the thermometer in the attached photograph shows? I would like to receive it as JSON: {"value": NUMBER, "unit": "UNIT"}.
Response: {"value": 50, "unit": "°C"}
